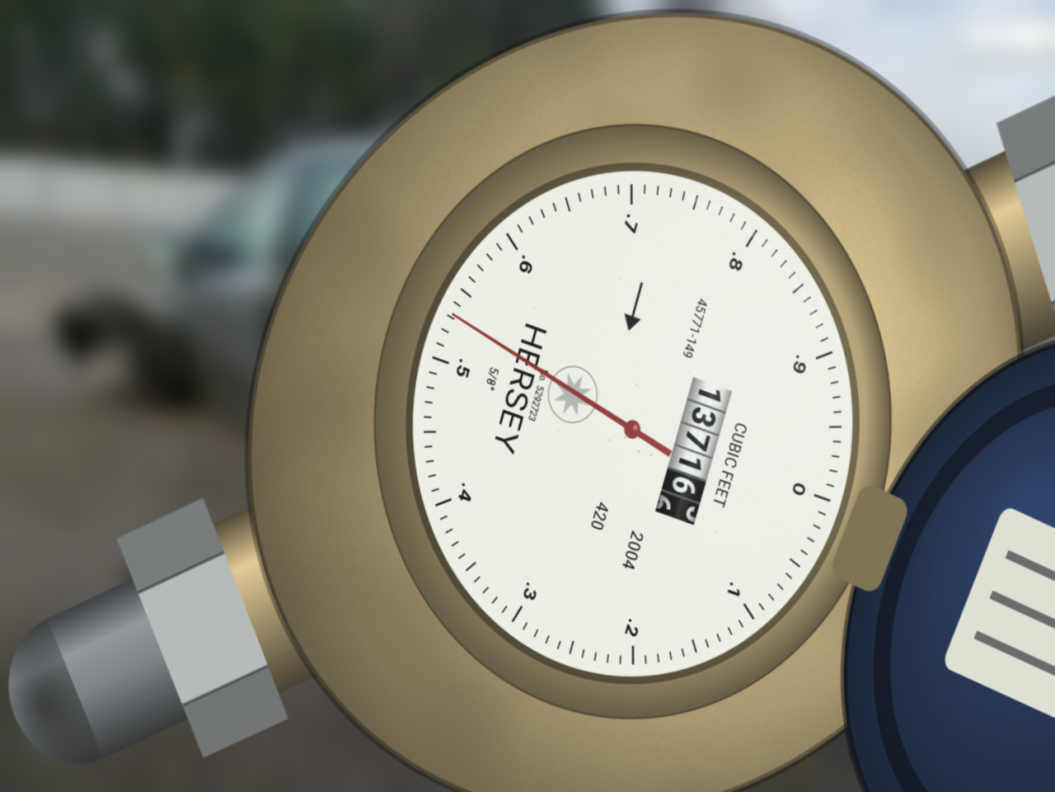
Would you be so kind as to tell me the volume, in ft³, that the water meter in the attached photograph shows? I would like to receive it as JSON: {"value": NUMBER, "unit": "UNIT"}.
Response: {"value": 137165.53, "unit": "ft³"}
